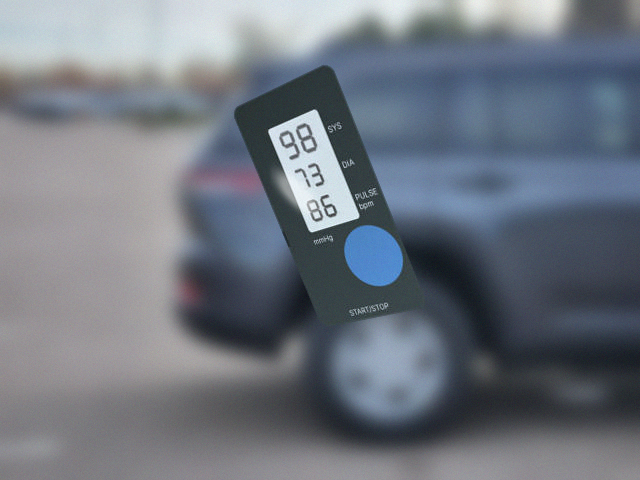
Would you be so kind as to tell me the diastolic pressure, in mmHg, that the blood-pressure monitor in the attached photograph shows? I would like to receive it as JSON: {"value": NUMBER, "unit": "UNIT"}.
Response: {"value": 73, "unit": "mmHg"}
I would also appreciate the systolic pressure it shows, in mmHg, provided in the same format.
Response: {"value": 98, "unit": "mmHg"}
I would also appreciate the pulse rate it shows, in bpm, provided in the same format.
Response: {"value": 86, "unit": "bpm"}
